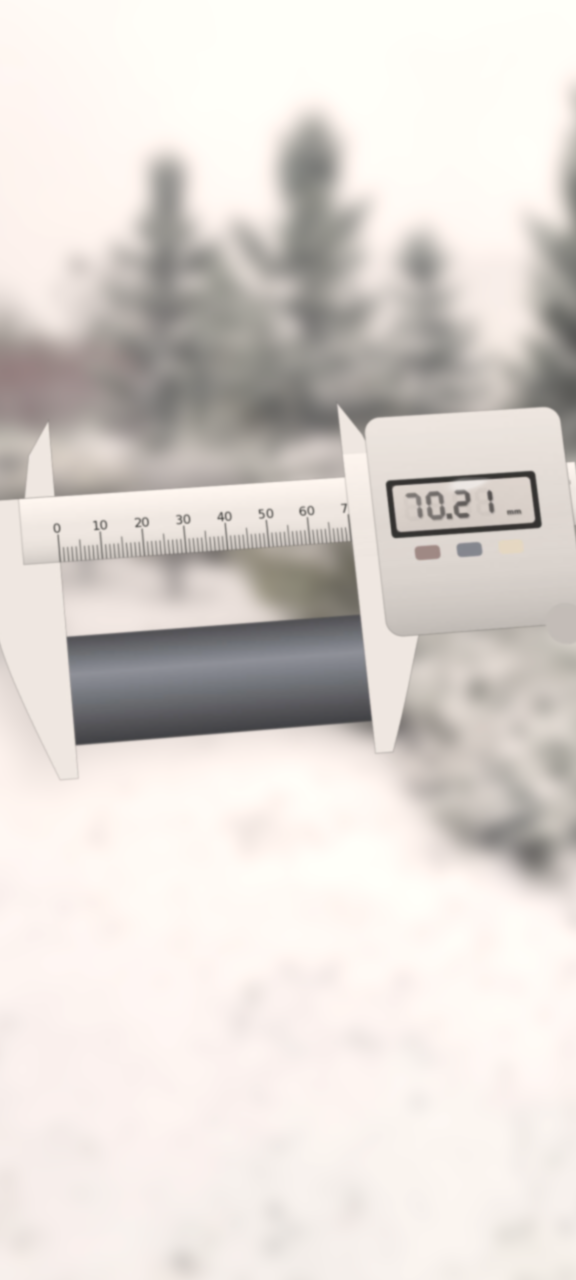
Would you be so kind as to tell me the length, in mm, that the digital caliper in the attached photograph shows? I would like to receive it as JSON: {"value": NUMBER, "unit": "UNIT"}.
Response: {"value": 70.21, "unit": "mm"}
